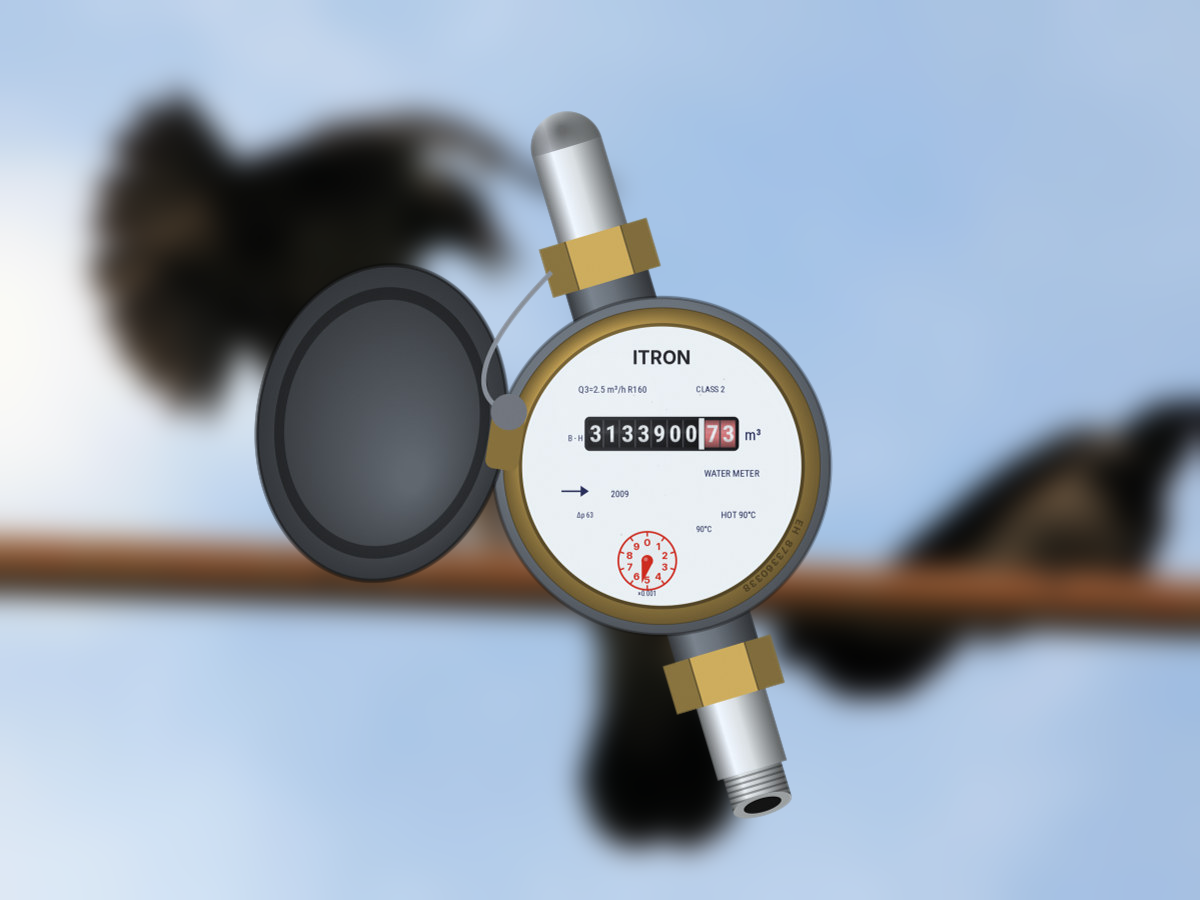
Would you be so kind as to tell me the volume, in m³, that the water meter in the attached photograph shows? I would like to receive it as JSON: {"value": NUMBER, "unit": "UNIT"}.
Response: {"value": 3133900.735, "unit": "m³"}
